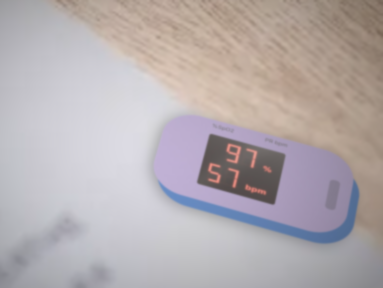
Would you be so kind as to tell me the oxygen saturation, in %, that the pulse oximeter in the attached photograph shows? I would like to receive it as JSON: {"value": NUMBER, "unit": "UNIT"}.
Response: {"value": 97, "unit": "%"}
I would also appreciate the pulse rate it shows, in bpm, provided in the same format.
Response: {"value": 57, "unit": "bpm"}
